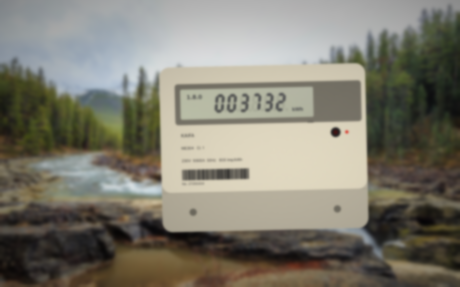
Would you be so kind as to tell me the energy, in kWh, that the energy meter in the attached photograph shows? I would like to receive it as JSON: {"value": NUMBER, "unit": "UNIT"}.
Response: {"value": 3732, "unit": "kWh"}
